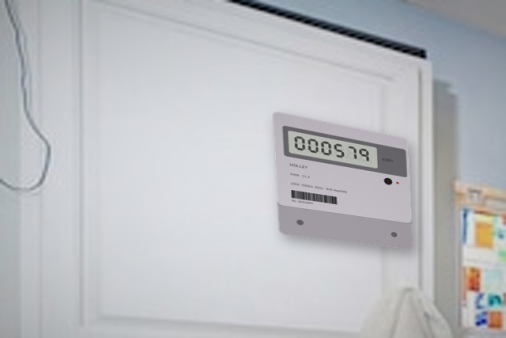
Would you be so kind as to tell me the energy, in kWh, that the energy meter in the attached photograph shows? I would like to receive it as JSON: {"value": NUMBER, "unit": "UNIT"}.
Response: {"value": 579, "unit": "kWh"}
